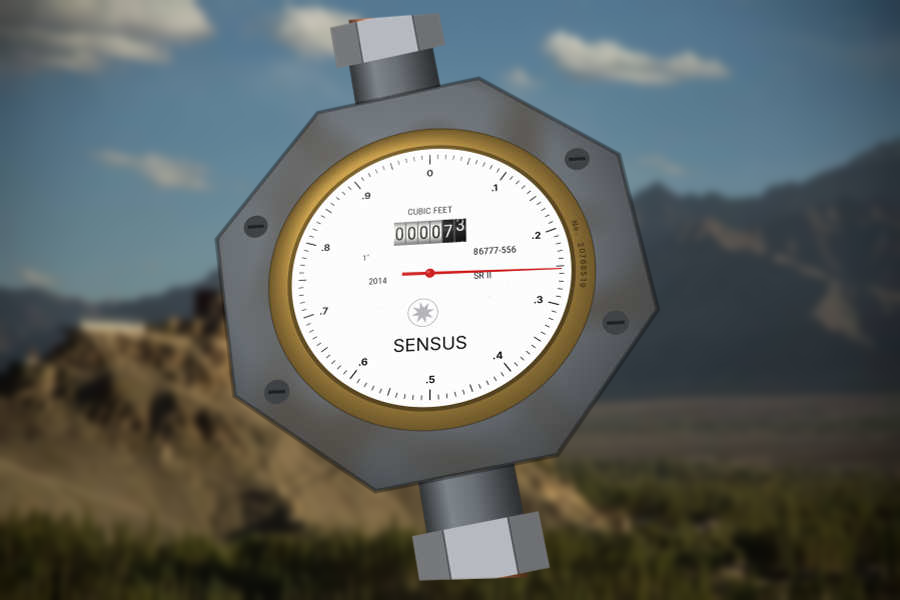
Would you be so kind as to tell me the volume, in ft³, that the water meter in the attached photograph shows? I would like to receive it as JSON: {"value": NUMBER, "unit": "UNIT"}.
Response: {"value": 73.25, "unit": "ft³"}
